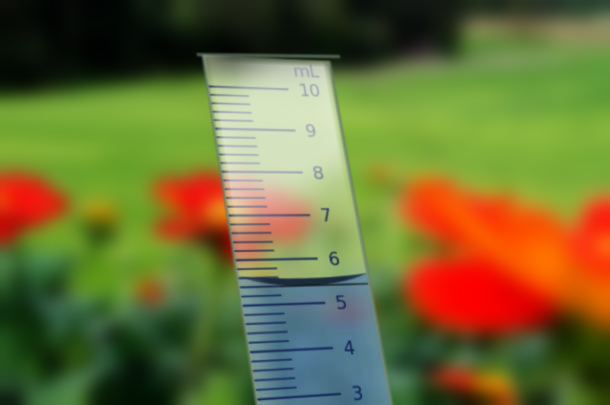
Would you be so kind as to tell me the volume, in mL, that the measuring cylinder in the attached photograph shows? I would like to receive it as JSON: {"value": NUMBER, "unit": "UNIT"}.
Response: {"value": 5.4, "unit": "mL"}
